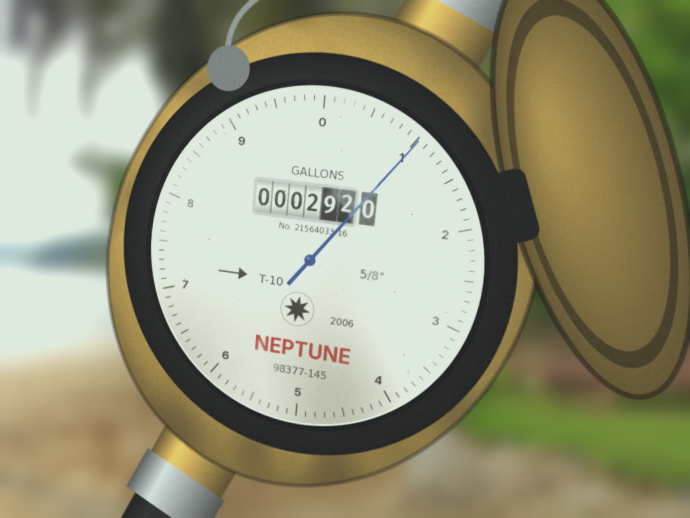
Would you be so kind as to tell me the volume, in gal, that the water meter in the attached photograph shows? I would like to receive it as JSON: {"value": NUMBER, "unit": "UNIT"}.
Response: {"value": 2921.0, "unit": "gal"}
